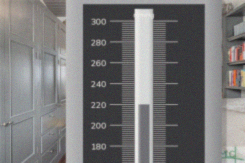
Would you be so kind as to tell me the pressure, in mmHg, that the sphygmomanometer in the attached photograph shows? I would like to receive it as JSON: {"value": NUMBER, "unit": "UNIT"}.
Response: {"value": 220, "unit": "mmHg"}
